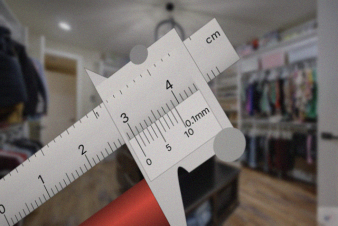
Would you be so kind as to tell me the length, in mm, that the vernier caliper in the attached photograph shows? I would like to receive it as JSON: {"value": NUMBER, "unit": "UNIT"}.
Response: {"value": 30.0, "unit": "mm"}
